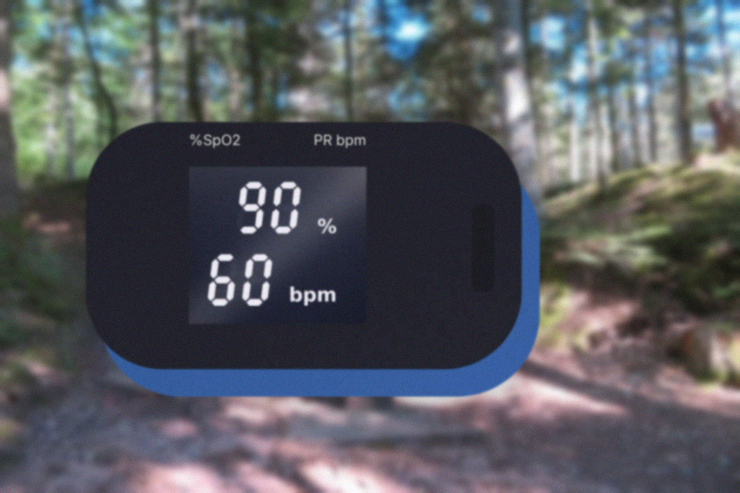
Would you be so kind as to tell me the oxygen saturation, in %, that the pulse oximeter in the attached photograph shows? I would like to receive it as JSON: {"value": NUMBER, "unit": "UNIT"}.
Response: {"value": 90, "unit": "%"}
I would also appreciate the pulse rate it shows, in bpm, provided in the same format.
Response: {"value": 60, "unit": "bpm"}
